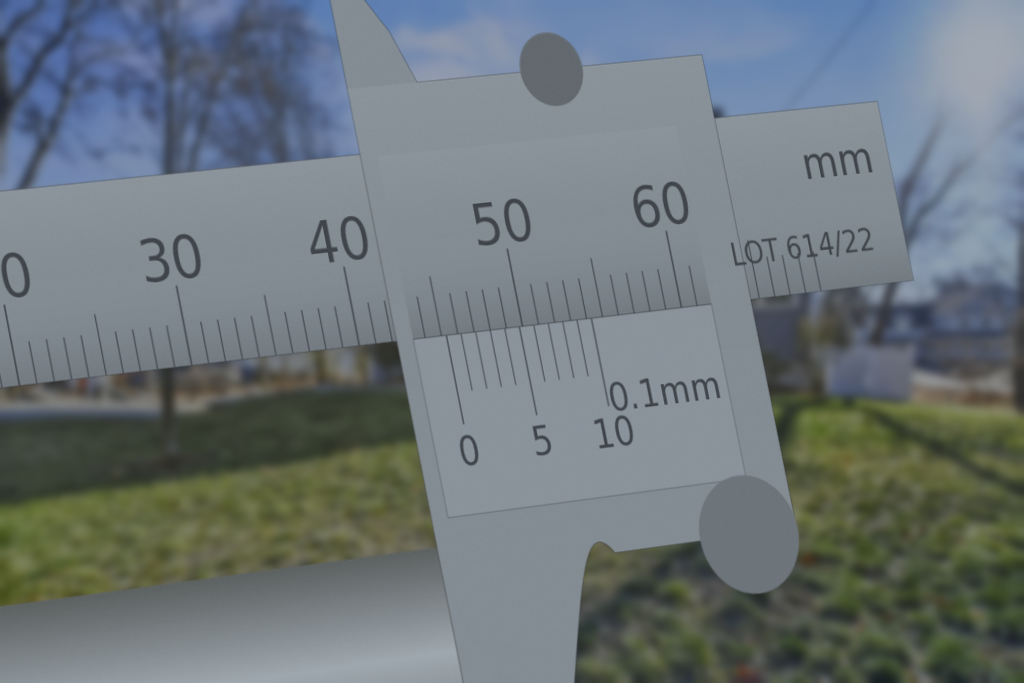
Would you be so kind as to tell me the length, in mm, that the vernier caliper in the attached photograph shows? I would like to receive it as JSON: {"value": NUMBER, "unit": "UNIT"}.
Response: {"value": 45.3, "unit": "mm"}
